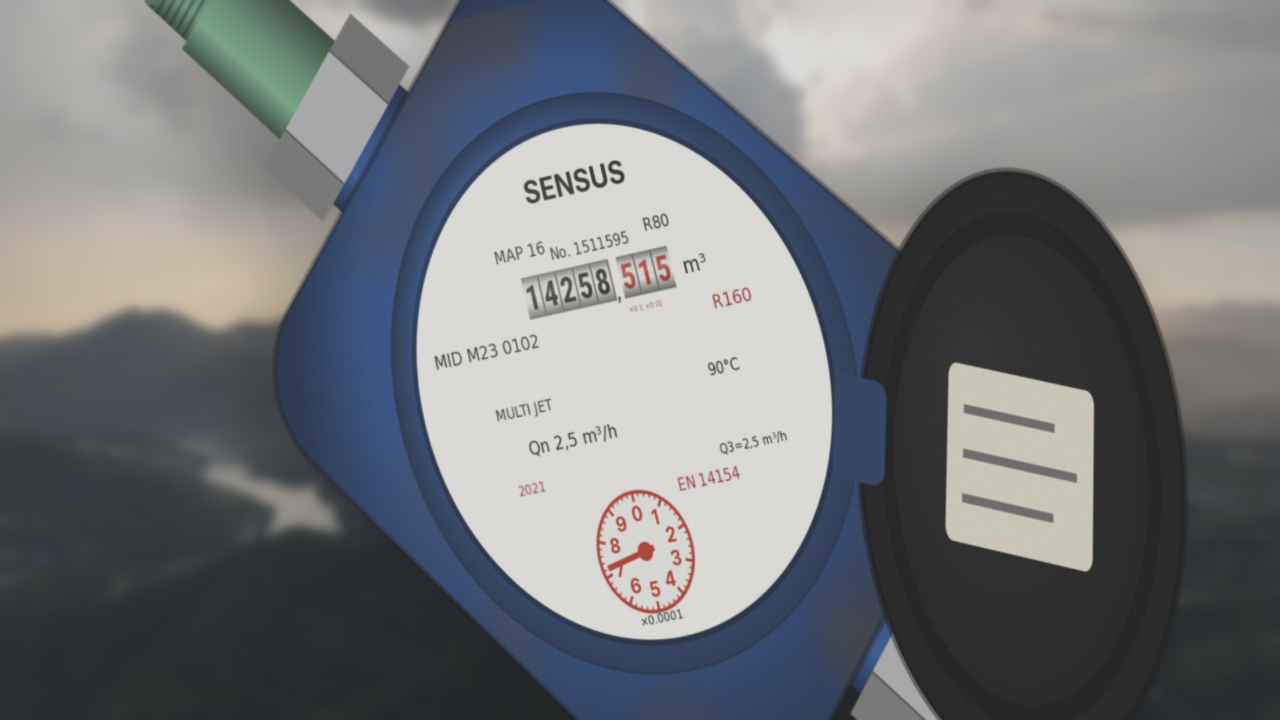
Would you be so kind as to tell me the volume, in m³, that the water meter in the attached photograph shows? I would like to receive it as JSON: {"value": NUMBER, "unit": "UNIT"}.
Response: {"value": 14258.5157, "unit": "m³"}
